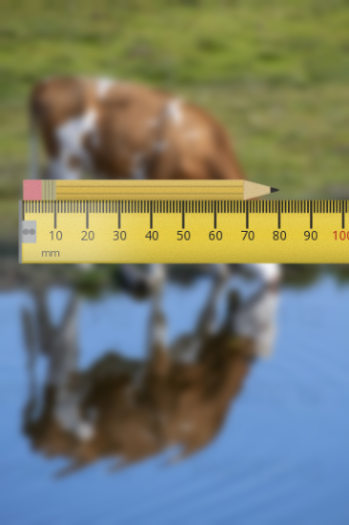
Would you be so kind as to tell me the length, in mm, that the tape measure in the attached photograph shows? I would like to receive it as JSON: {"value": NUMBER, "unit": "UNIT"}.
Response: {"value": 80, "unit": "mm"}
